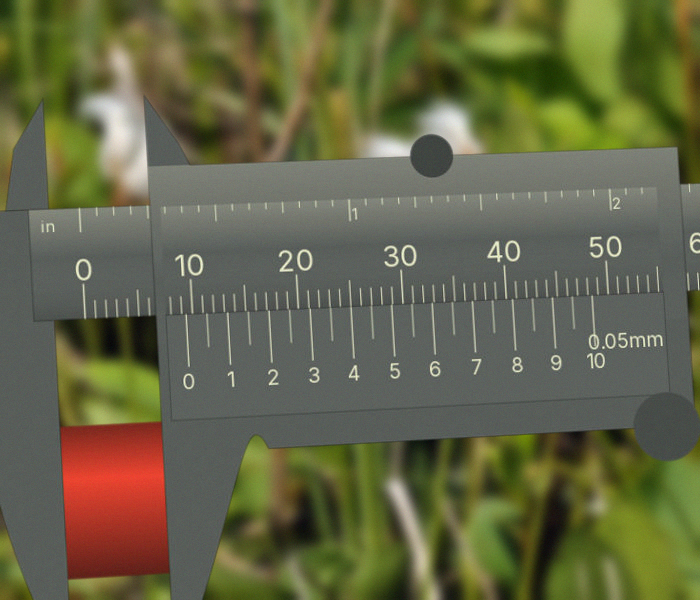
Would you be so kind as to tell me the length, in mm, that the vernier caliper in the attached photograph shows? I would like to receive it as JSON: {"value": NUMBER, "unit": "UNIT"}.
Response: {"value": 9.4, "unit": "mm"}
